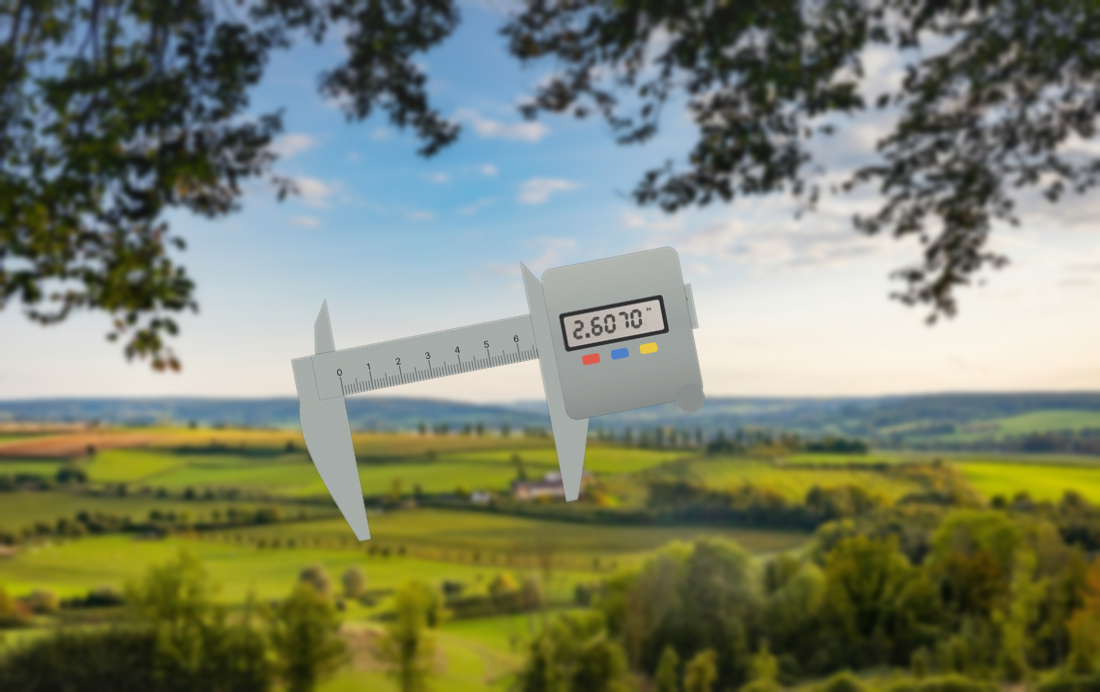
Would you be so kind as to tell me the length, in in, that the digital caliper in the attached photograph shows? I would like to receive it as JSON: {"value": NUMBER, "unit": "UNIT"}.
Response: {"value": 2.6070, "unit": "in"}
